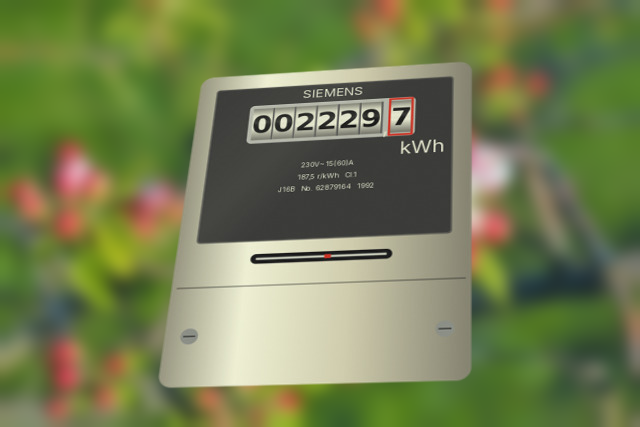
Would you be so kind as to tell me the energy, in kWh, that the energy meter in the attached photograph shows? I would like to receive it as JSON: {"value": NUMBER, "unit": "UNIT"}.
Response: {"value": 2229.7, "unit": "kWh"}
